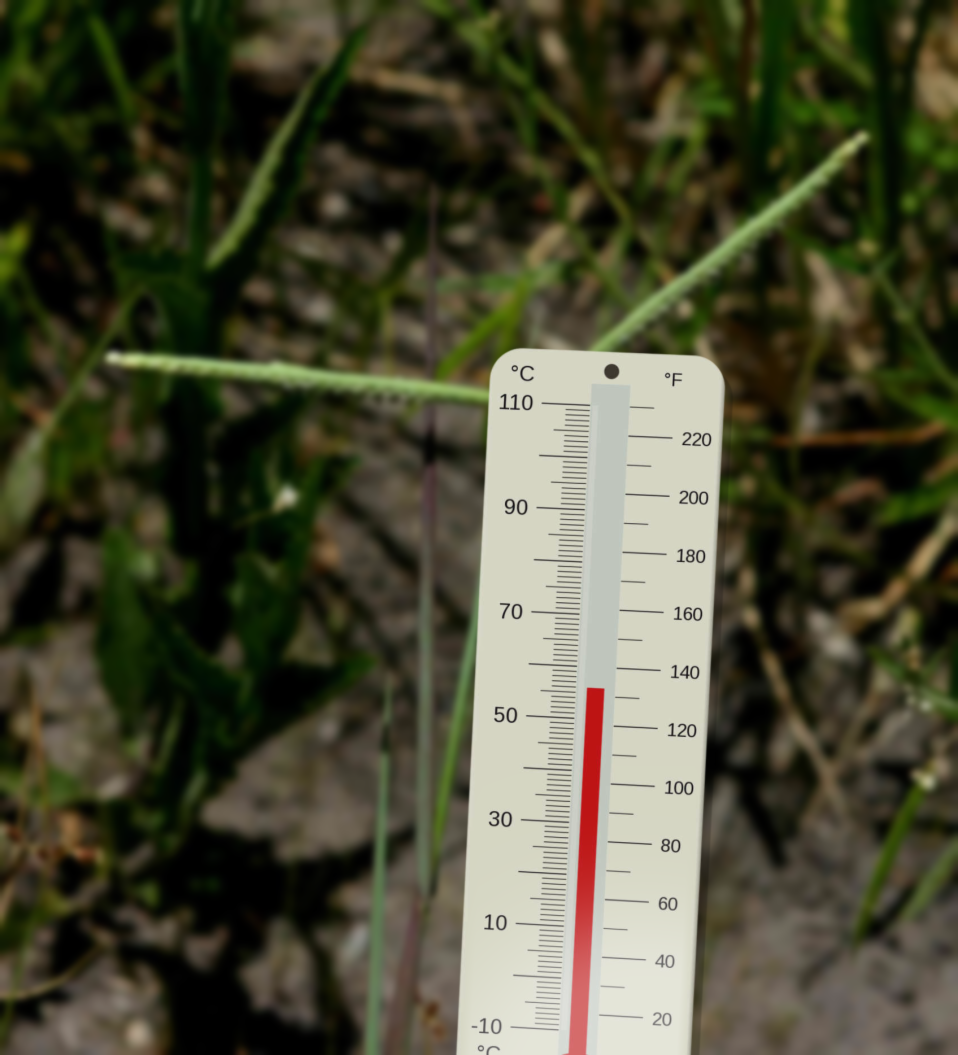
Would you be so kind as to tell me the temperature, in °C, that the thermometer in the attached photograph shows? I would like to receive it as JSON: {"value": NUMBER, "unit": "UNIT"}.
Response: {"value": 56, "unit": "°C"}
